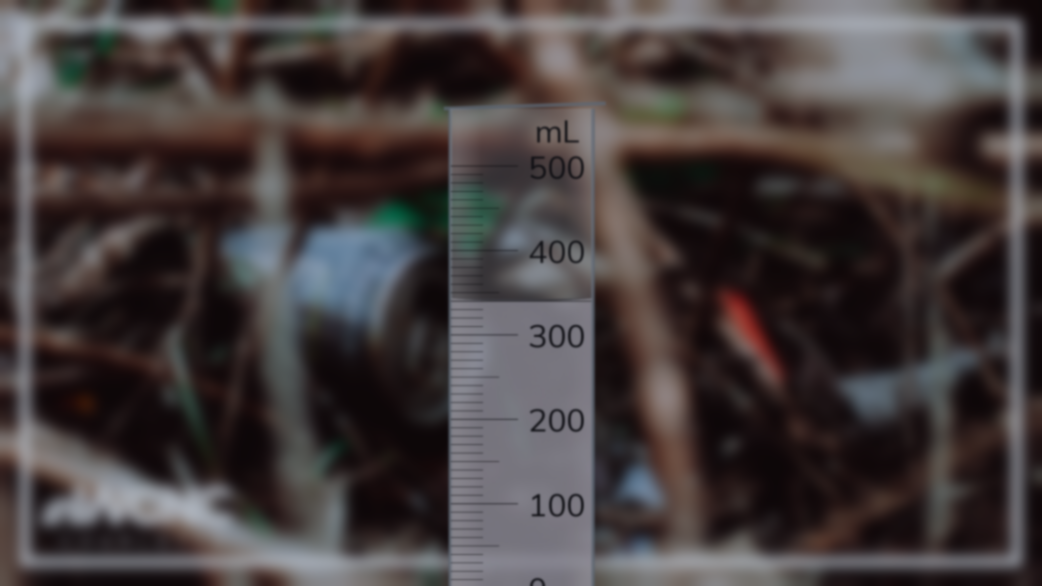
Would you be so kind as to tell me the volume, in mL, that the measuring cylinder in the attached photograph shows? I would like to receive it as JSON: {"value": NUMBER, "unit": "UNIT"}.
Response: {"value": 340, "unit": "mL"}
